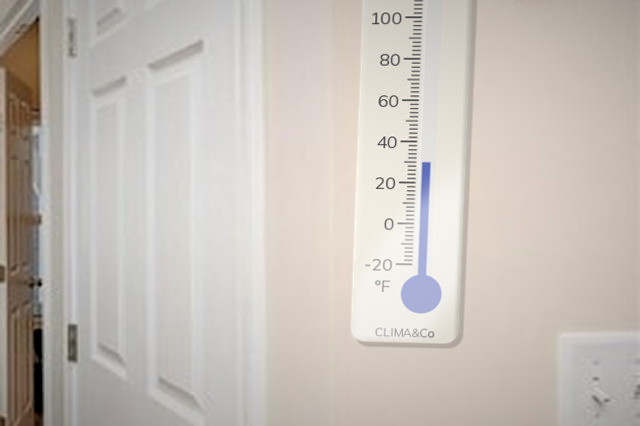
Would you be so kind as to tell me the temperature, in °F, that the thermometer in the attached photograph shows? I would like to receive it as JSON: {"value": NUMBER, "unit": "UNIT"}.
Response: {"value": 30, "unit": "°F"}
